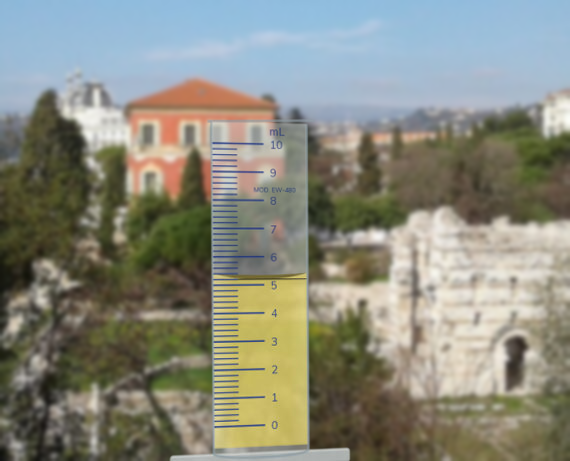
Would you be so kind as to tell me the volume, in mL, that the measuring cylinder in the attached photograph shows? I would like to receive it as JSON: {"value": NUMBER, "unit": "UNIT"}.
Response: {"value": 5.2, "unit": "mL"}
